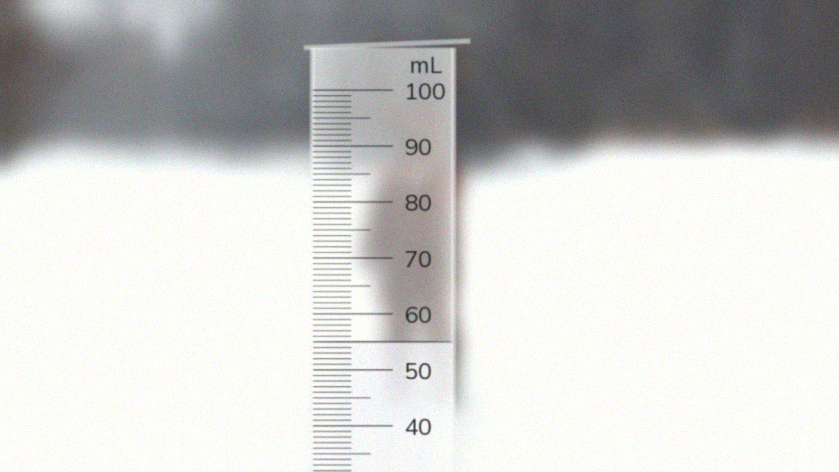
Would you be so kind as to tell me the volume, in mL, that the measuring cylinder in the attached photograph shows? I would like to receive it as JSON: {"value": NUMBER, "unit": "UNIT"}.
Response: {"value": 55, "unit": "mL"}
